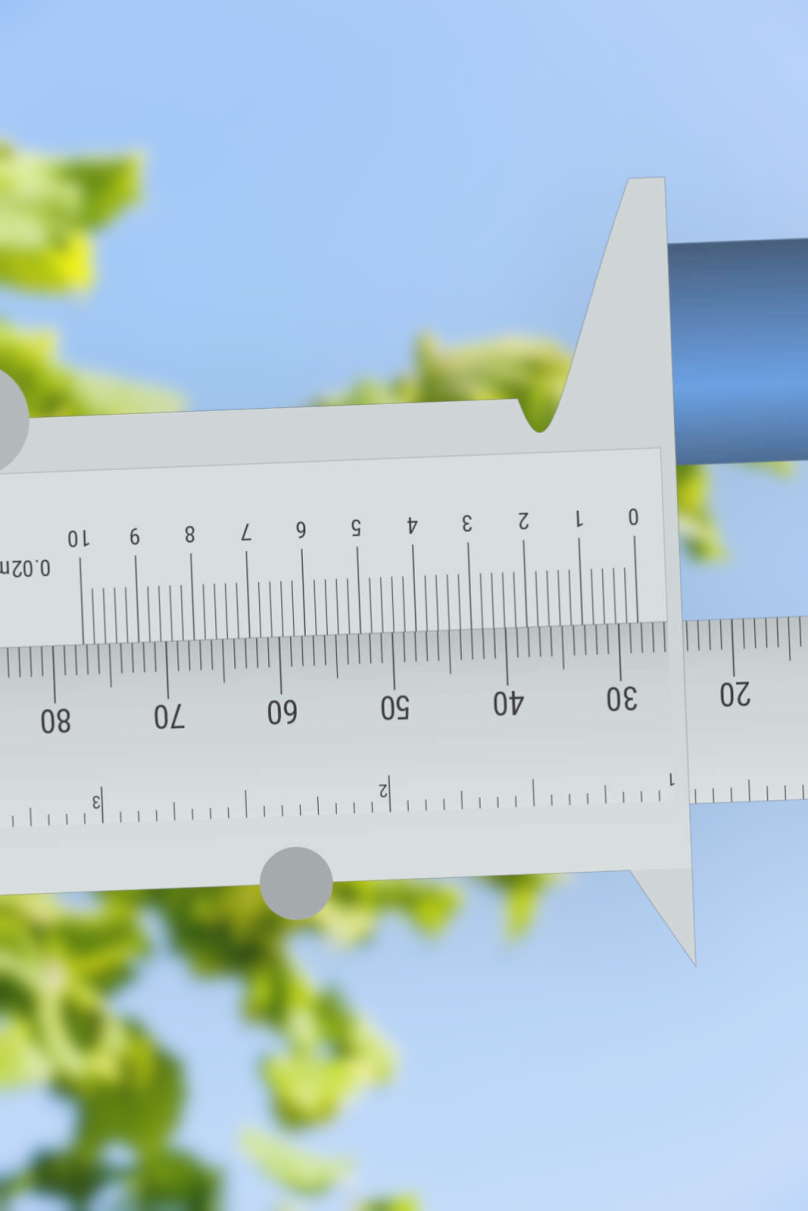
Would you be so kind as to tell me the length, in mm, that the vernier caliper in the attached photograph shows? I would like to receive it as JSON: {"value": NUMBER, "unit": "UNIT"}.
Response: {"value": 28.3, "unit": "mm"}
